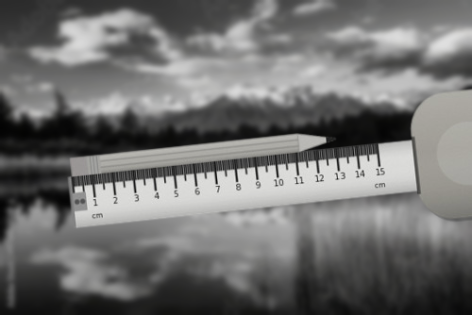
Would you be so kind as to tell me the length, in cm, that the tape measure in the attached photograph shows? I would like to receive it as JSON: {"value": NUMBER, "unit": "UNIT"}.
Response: {"value": 13, "unit": "cm"}
